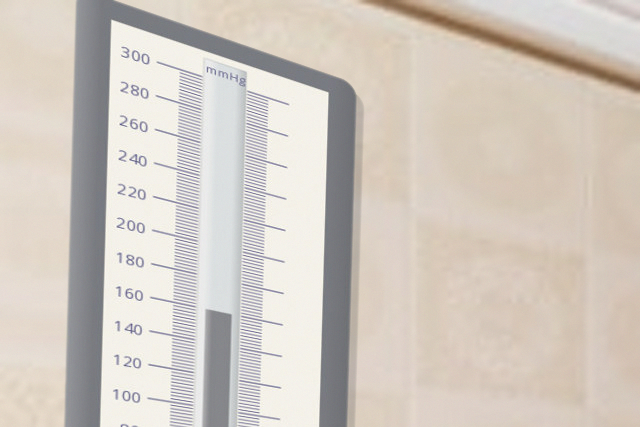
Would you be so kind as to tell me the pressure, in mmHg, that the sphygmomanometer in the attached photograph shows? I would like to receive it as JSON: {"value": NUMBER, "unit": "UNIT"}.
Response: {"value": 160, "unit": "mmHg"}
